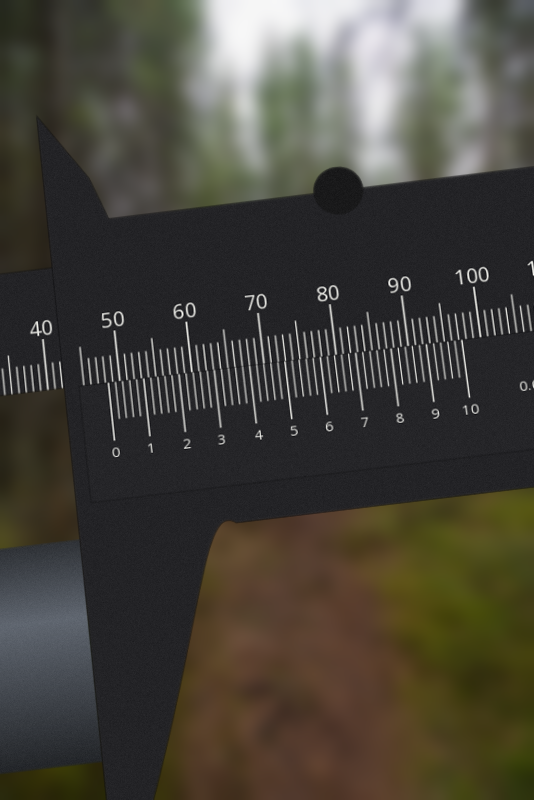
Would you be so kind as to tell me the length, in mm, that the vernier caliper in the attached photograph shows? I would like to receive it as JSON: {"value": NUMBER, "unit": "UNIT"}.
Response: {"value": 48.4, "unit": "mm"}
